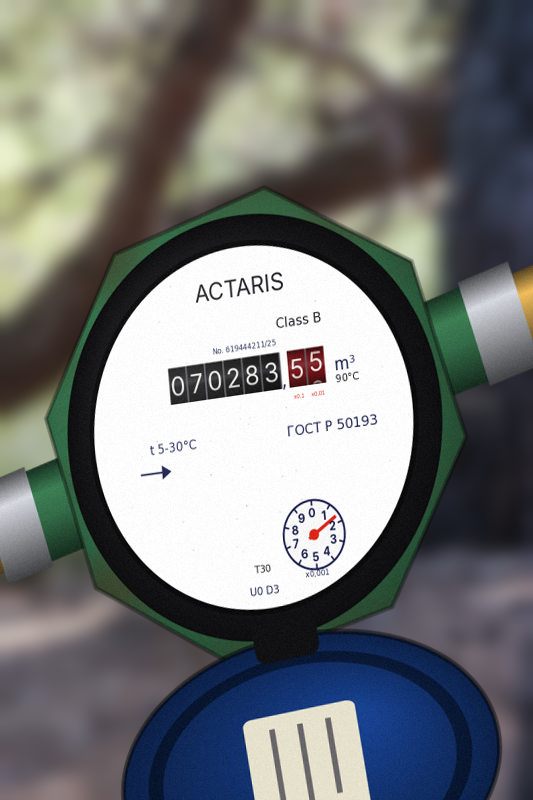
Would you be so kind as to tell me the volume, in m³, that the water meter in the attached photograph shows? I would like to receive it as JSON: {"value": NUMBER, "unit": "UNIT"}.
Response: {"value": 70283.551, "unit": "m³"}
